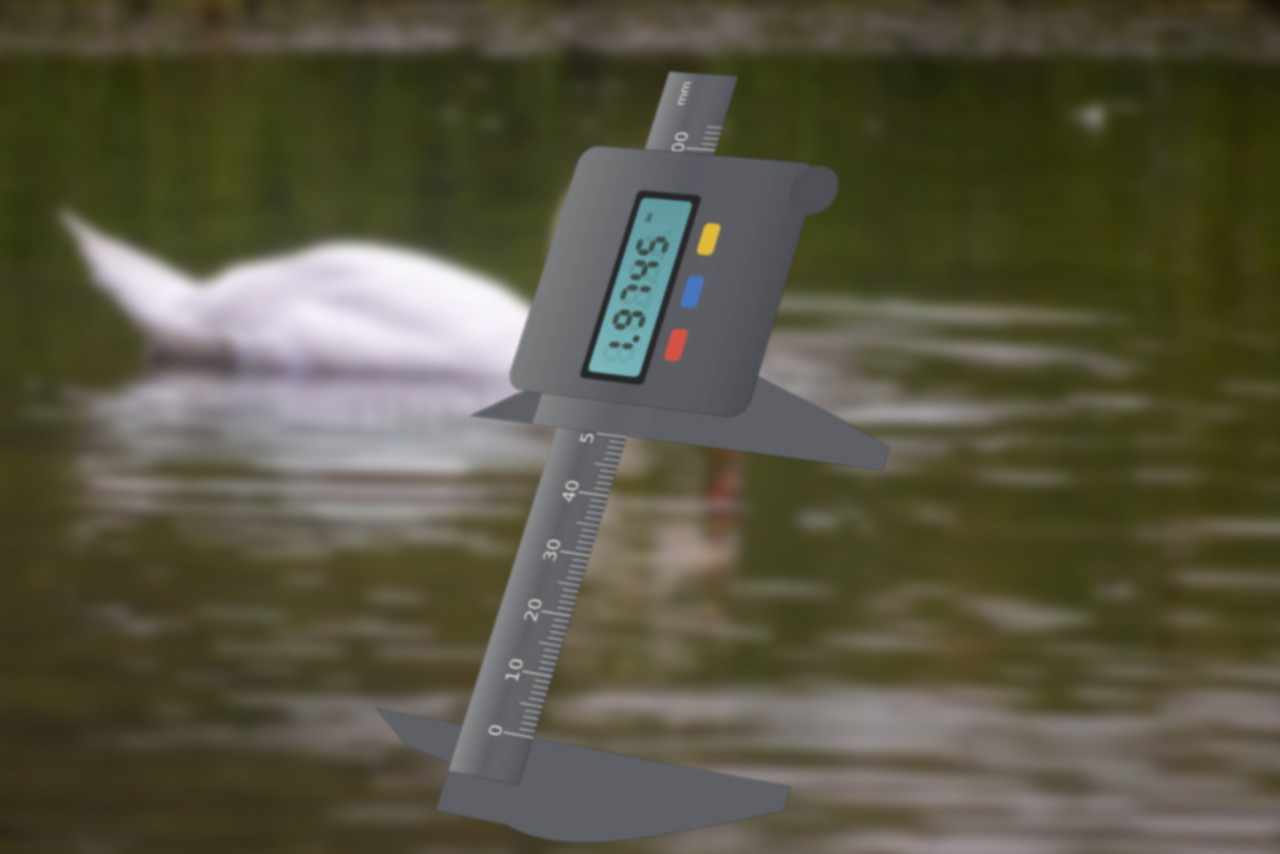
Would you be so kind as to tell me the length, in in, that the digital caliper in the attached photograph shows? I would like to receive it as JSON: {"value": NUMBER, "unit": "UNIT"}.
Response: {"value": 1.9745, "unit": "in"}
